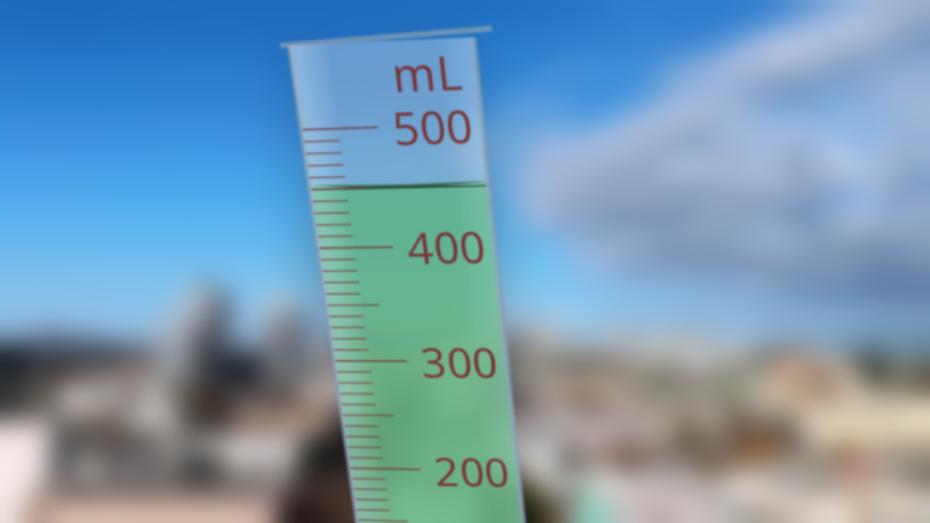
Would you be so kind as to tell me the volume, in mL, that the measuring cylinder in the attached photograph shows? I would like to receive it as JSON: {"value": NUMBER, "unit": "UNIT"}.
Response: {"value": 450, "unit": "mL"}
